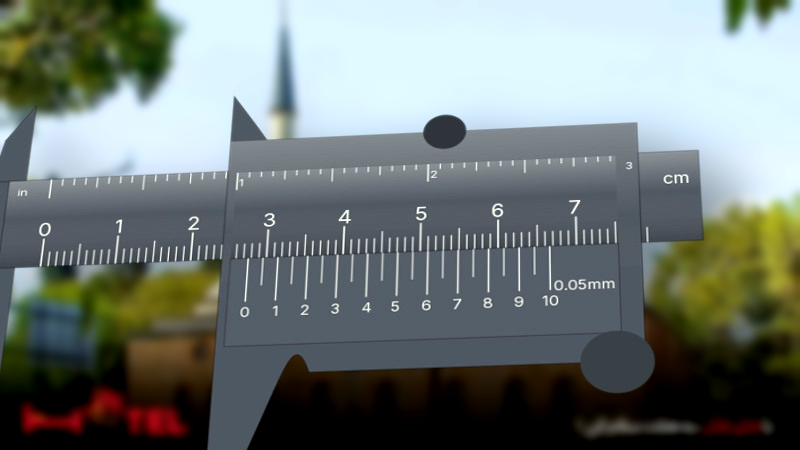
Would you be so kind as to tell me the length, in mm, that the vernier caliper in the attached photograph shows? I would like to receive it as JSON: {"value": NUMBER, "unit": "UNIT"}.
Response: {"value": 27.6, "unit": "mm"}
